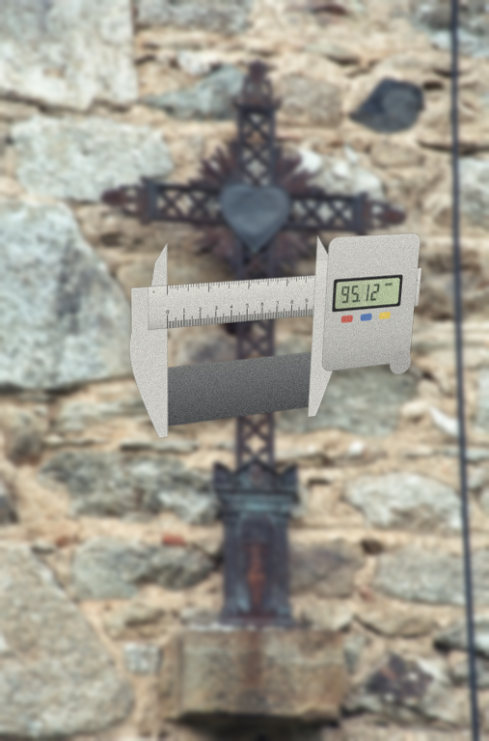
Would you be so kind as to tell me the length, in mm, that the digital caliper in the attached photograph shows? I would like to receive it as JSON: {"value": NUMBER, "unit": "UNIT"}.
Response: {"value": 95.12, "unit": "mm"}
